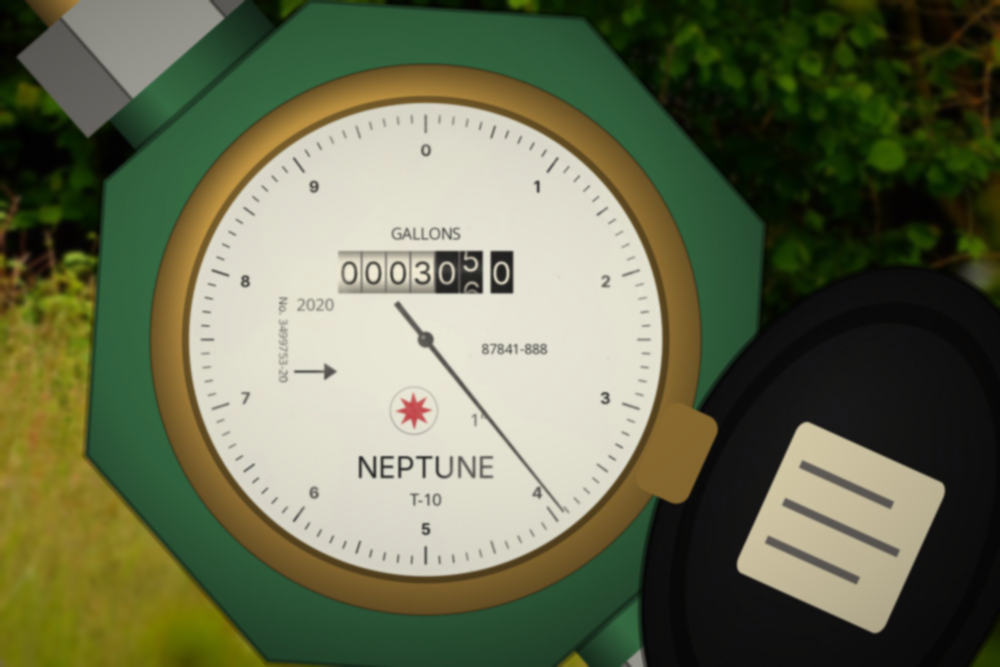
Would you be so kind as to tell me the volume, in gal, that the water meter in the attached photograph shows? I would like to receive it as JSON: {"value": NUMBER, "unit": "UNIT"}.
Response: {"value": 3053.9, "unit": "gal"}
